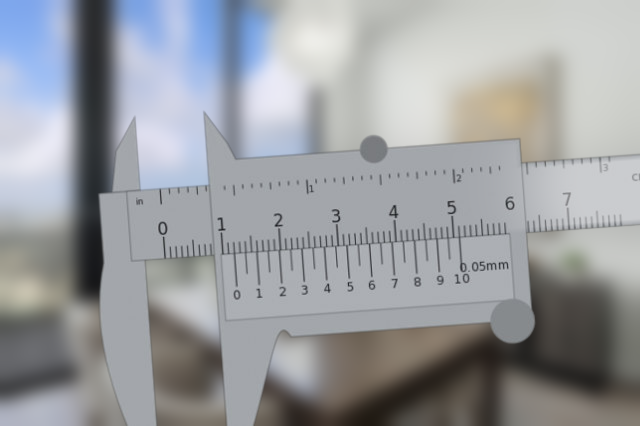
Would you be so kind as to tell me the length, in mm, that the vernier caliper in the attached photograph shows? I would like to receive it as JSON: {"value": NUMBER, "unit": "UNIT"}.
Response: {"value": 12.0, "unit": "mm"}
